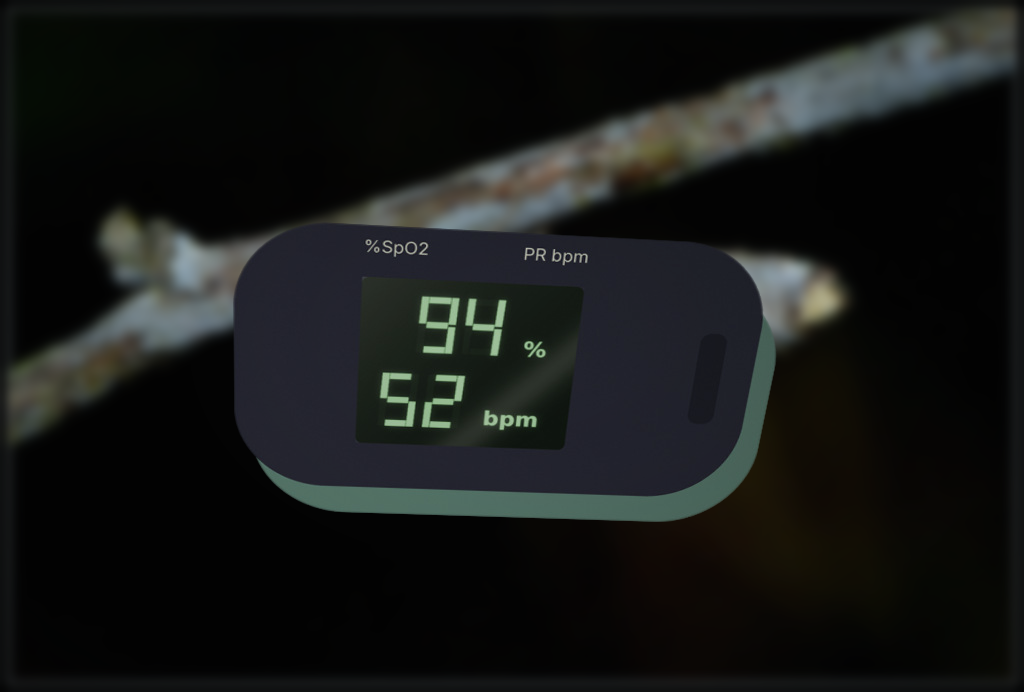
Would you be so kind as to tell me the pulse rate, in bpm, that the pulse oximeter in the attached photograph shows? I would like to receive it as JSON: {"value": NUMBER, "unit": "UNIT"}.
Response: {"value": 52, "unit": "bpm"}
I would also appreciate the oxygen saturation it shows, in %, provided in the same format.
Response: {"value": 94, "unit": "%"}
